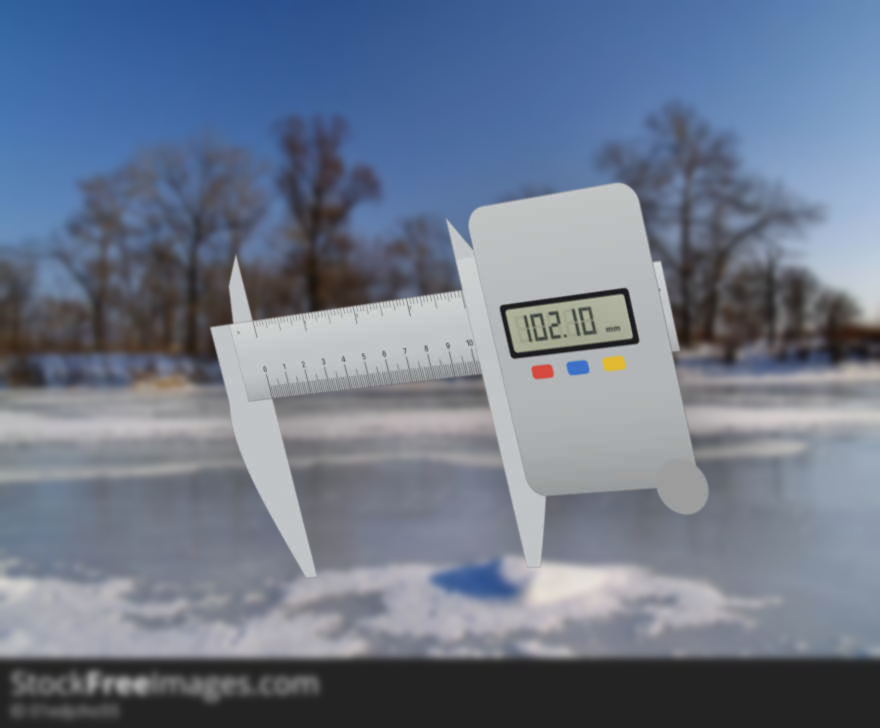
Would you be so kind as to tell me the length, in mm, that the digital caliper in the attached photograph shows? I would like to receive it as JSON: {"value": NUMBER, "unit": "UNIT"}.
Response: {"value": 102.10, "unit": "mm"}
